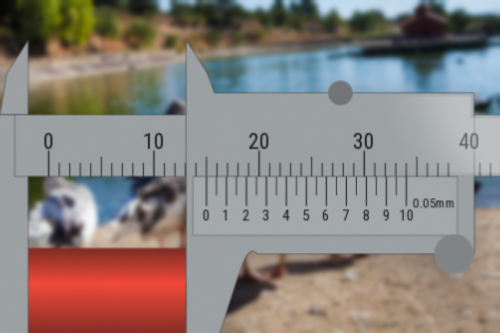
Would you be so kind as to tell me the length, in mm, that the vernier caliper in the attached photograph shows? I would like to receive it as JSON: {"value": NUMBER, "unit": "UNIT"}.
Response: {"value": 15.0, "unit": "mm"}
